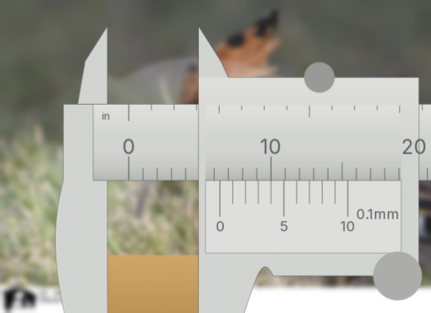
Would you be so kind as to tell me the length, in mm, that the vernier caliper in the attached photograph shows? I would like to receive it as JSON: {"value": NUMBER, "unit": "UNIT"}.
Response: {"value": 6.4, "unit": "mm"}
